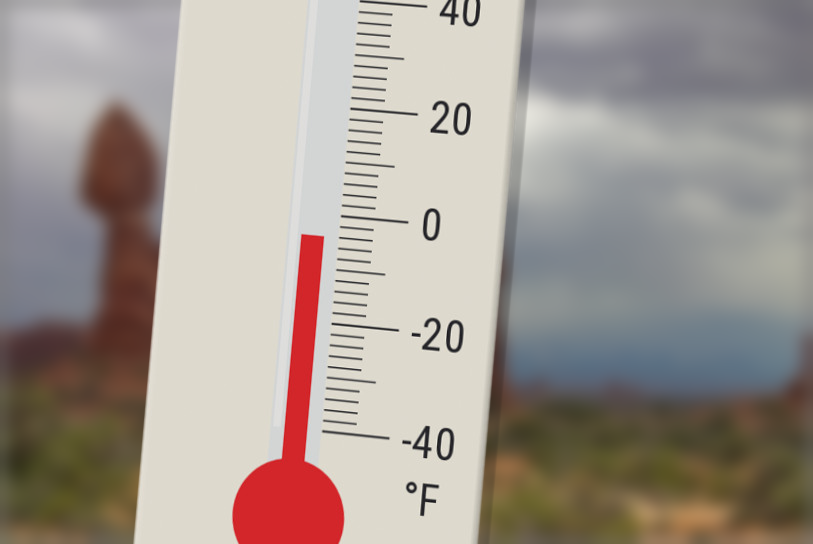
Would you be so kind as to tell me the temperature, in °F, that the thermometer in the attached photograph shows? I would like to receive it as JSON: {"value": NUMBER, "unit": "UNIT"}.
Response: {"value": -4, "unit": "°F"}
